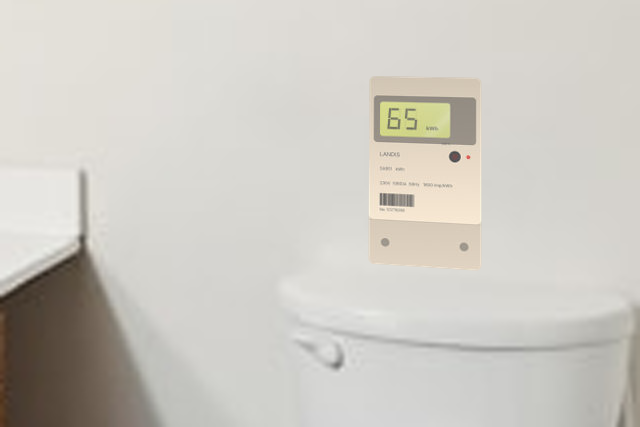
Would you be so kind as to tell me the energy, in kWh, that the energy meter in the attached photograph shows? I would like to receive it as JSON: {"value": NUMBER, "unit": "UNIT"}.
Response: {"value": 65, "unit": "kWh"}
